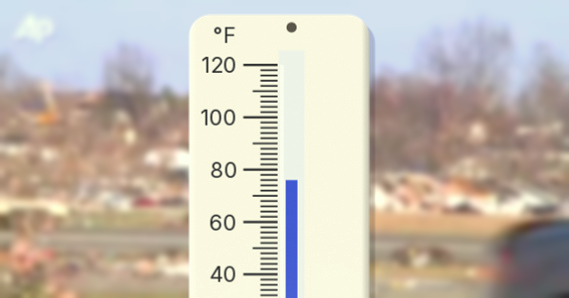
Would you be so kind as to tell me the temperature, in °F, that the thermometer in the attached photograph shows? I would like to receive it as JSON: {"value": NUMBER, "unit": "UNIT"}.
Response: {"value": 76, "unit": "°F"}
